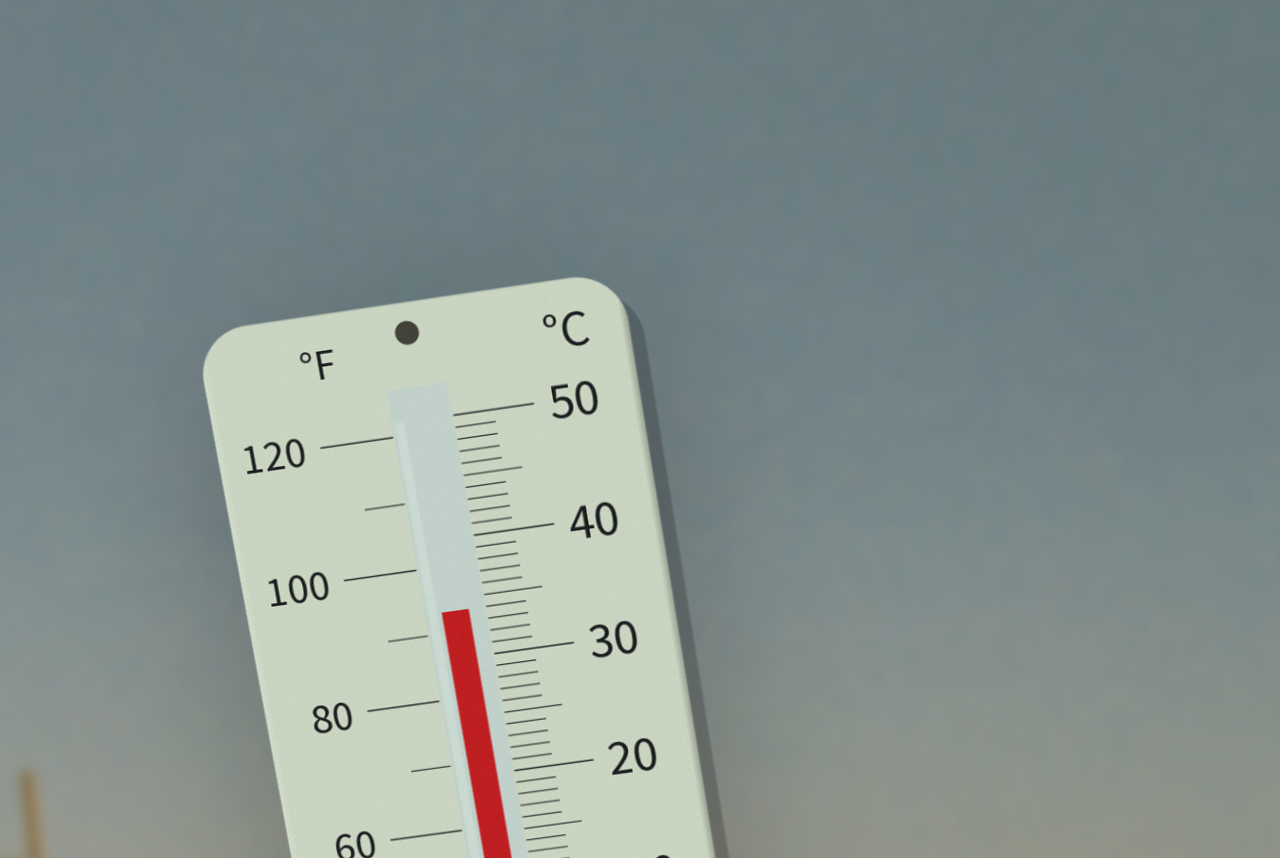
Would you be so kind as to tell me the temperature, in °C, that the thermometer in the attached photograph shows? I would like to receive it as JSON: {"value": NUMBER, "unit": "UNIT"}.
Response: {"value": 34, "unit": "°C"}
